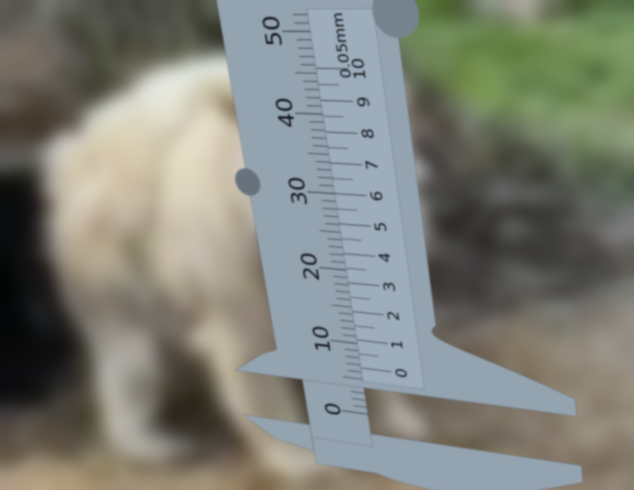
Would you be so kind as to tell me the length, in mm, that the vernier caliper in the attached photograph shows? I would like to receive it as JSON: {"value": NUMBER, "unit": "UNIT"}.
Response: {"value": 6.6, "unit": "mm"}
